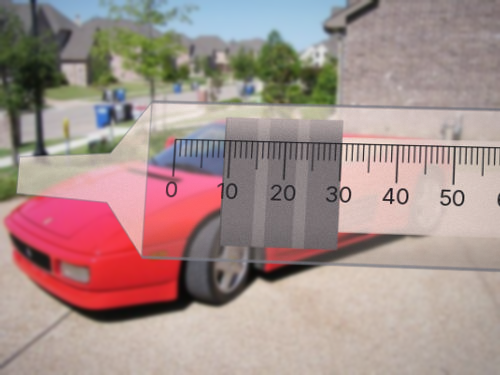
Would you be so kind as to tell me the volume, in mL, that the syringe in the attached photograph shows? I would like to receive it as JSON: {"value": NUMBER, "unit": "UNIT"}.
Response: {"value": 9, "unit": "mL"}
